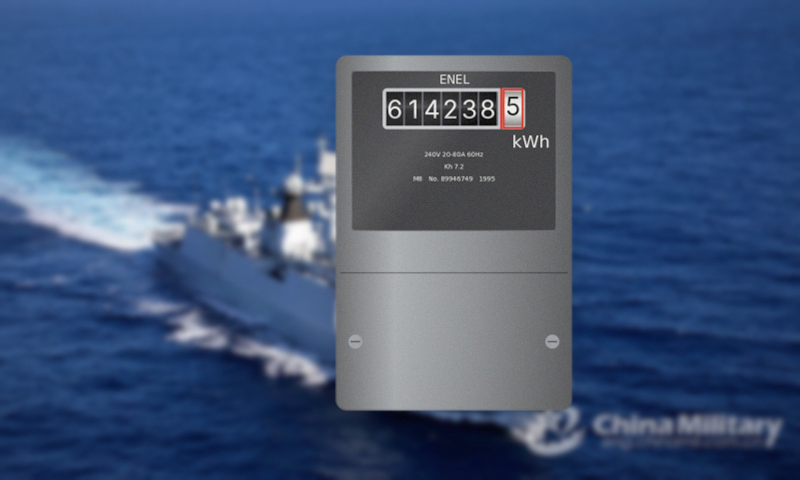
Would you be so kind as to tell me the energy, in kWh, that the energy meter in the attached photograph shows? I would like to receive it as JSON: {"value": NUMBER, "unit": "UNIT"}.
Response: {"value": 614238.5, "unit": "kWh"}
